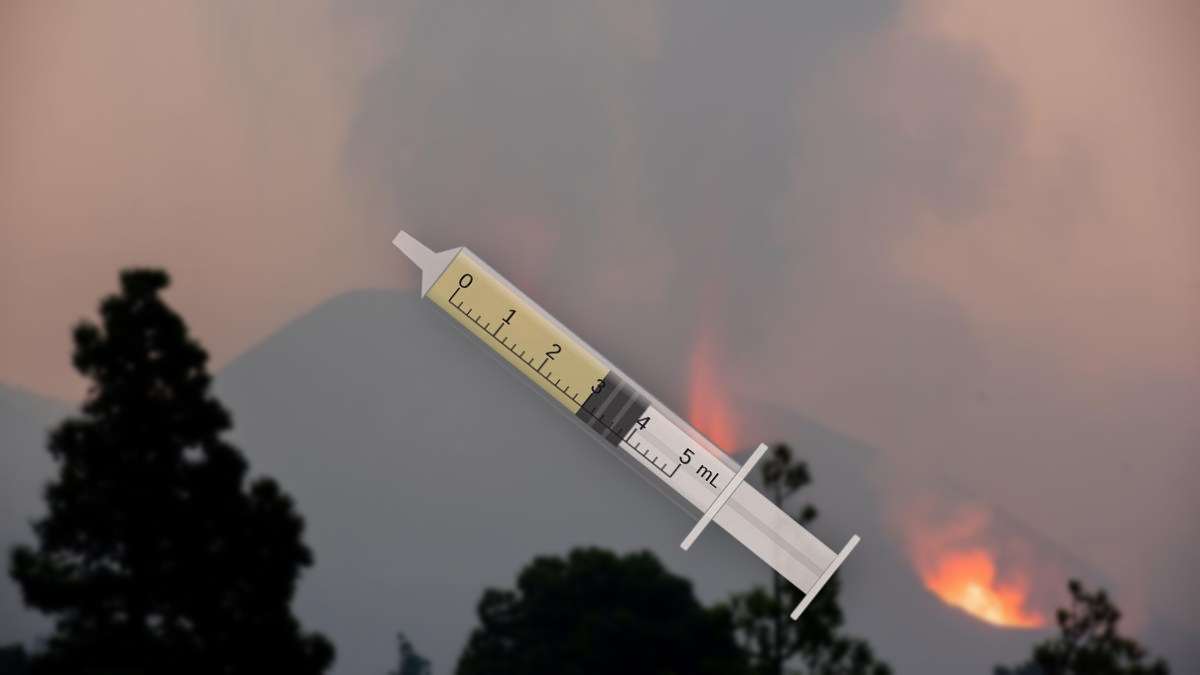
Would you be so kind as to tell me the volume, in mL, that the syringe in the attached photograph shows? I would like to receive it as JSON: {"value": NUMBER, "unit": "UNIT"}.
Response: {"value": 3, "unit": "mL"}
